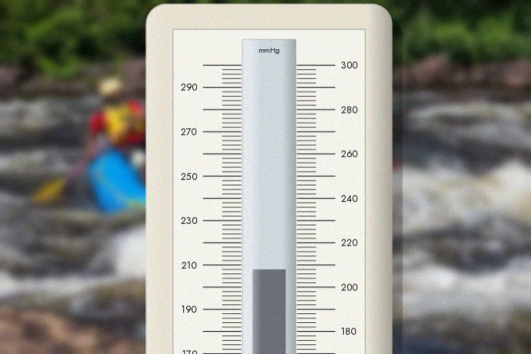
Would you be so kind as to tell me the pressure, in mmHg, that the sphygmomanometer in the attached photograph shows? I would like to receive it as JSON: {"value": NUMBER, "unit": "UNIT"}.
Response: {"value": 208, "unit": "mmHg"}
